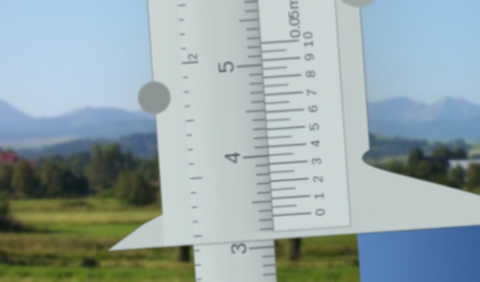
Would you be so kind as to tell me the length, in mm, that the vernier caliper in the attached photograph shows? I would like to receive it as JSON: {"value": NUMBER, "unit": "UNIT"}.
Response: {"value": 33.4, "unit": "mm"}
